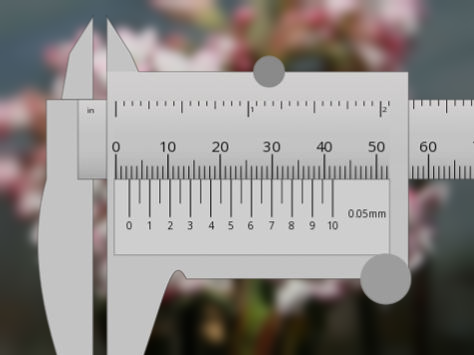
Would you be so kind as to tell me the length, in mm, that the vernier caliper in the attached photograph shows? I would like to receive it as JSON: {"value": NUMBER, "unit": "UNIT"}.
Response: {"value": 2.6, "unit": "mm"}
